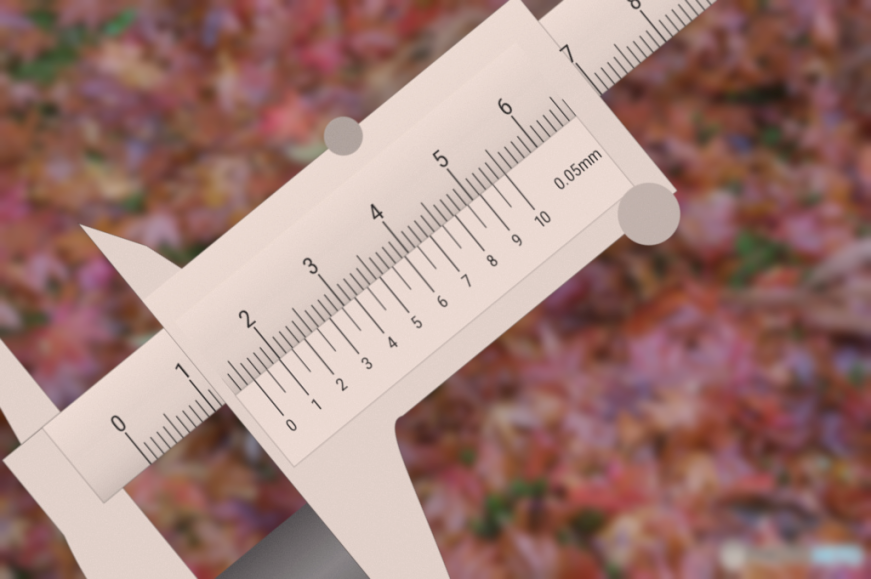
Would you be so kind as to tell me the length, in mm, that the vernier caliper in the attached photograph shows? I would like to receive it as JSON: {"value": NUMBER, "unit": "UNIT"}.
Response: {"value": 16.0, "unit": "mm"}
